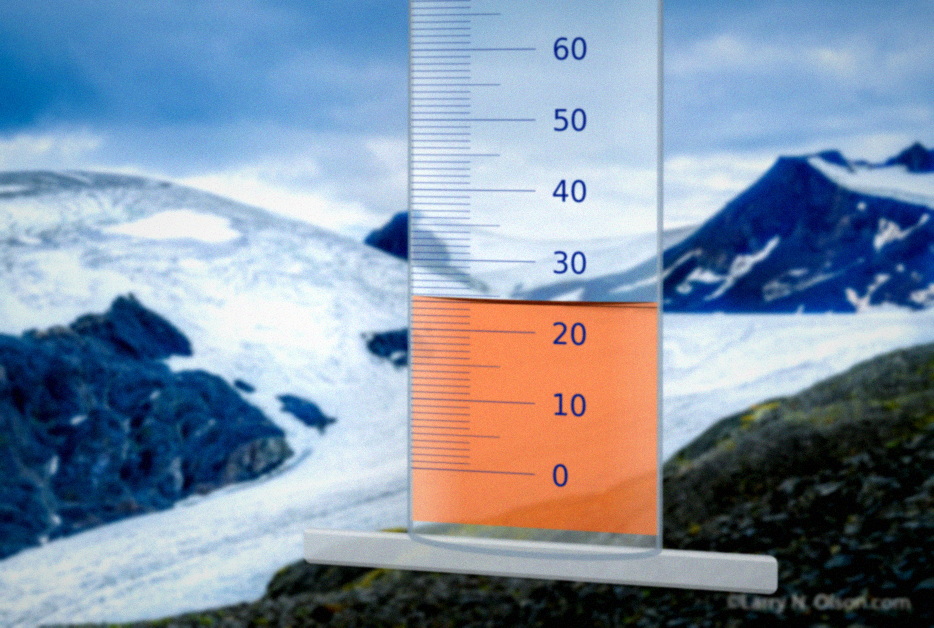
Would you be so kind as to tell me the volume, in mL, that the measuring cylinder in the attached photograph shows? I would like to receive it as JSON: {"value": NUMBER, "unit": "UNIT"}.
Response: {"value": 24, "unit": "mL"}
